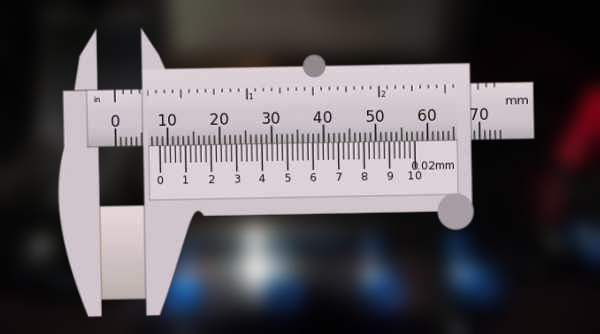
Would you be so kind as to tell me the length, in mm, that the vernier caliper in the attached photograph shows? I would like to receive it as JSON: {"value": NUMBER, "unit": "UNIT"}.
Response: {"value": 8.5, "unit": "mm"}
